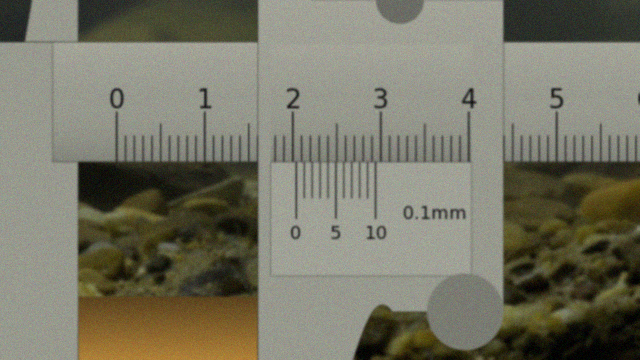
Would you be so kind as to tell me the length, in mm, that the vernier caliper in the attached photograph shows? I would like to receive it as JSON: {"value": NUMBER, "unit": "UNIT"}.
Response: {"value": 20.4, "unit": "mm"}
